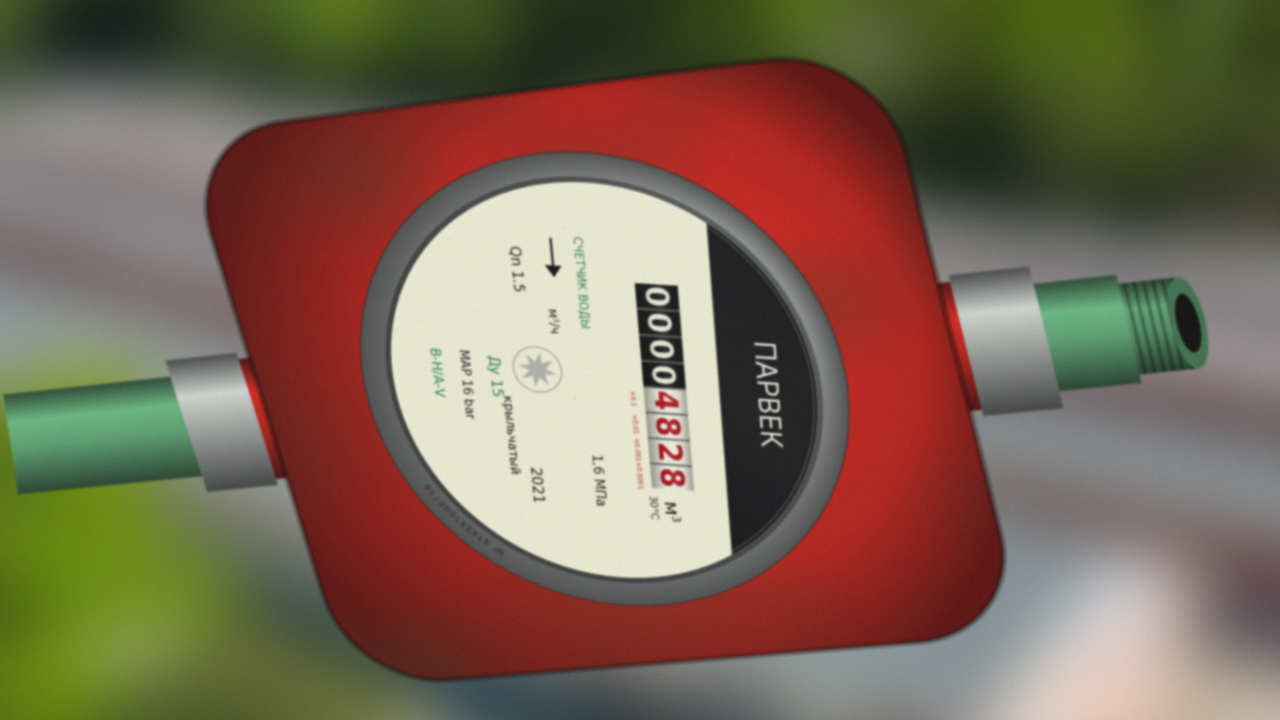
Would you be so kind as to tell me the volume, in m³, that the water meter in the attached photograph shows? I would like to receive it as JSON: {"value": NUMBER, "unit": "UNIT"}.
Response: {"value": 0.4828, "unit": "m³"}
